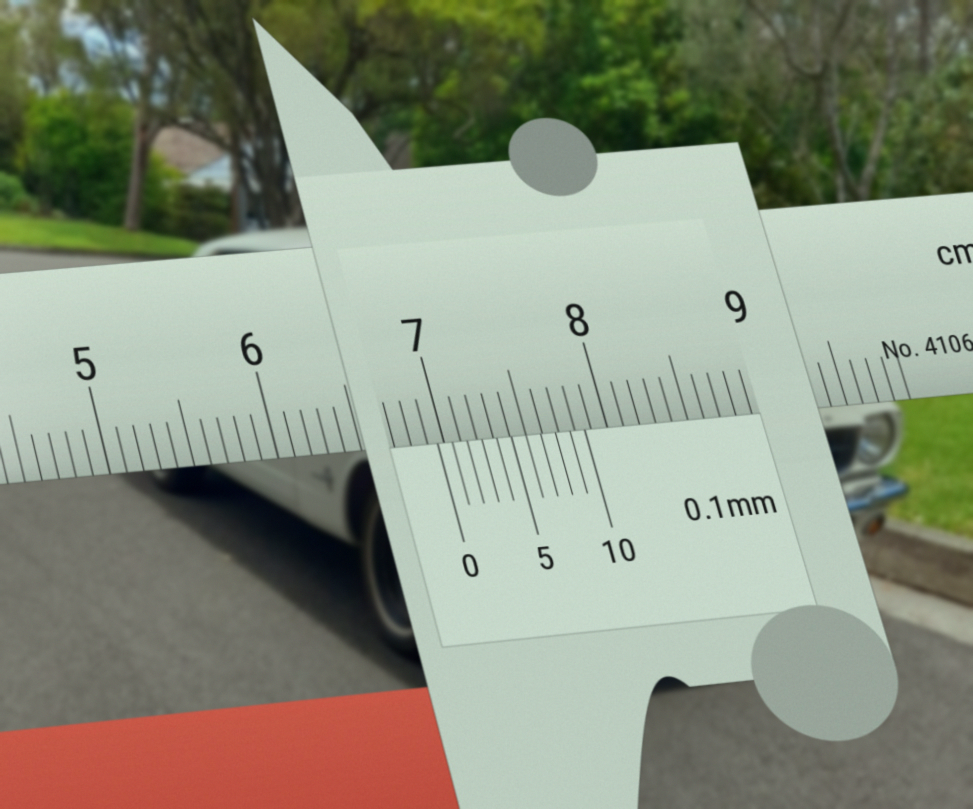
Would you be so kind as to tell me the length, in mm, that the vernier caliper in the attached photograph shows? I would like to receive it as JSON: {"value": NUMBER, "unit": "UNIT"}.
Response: {"value": 69.6, "unit": "mm"}
